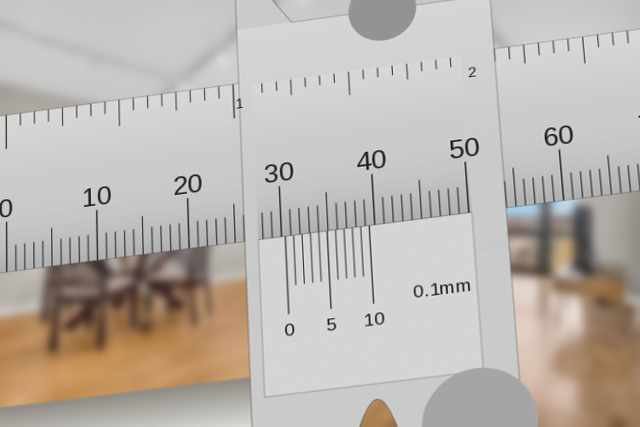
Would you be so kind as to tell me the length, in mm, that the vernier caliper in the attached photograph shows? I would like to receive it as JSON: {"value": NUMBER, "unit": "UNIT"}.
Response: {"value": 30.4, "unit": "mm"}
